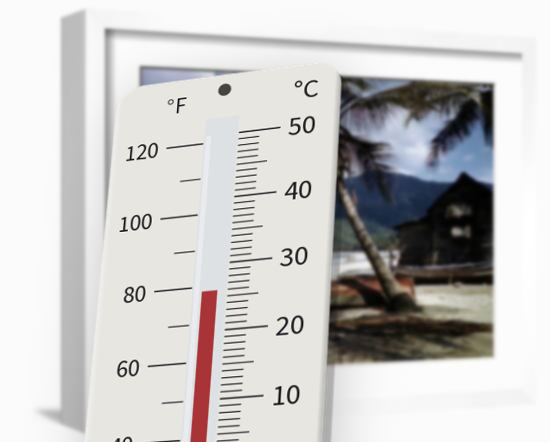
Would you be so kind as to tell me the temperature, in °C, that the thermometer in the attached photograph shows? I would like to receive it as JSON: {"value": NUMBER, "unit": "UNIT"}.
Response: {"value": 26, "unit": "°C"}
